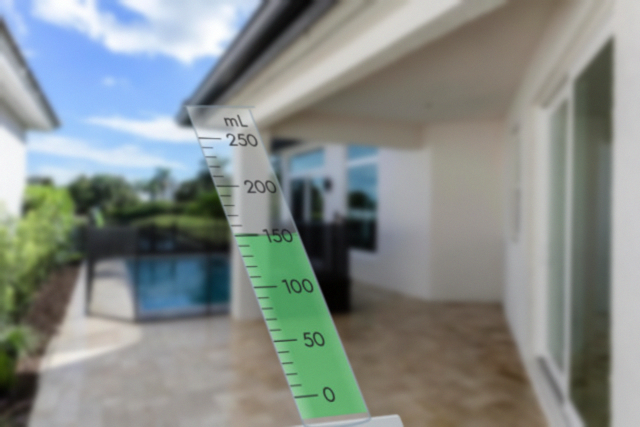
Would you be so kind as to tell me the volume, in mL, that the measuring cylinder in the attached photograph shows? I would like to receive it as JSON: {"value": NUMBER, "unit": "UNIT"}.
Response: {"value": 150, "unit": "mL"}
